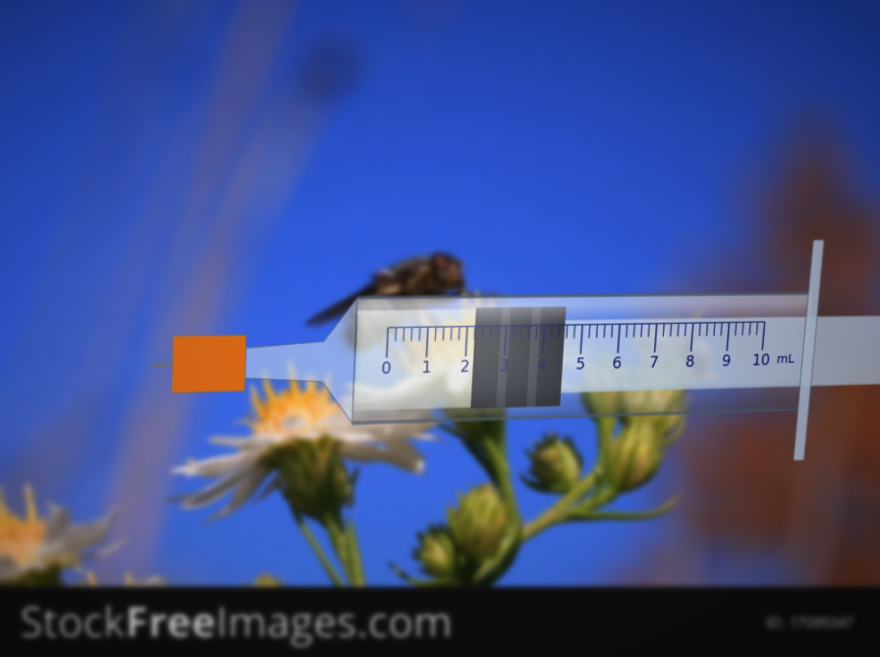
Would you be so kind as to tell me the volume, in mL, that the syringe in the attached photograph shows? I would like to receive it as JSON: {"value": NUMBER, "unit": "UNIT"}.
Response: {"value": 2.2, "unit": "mL"}
